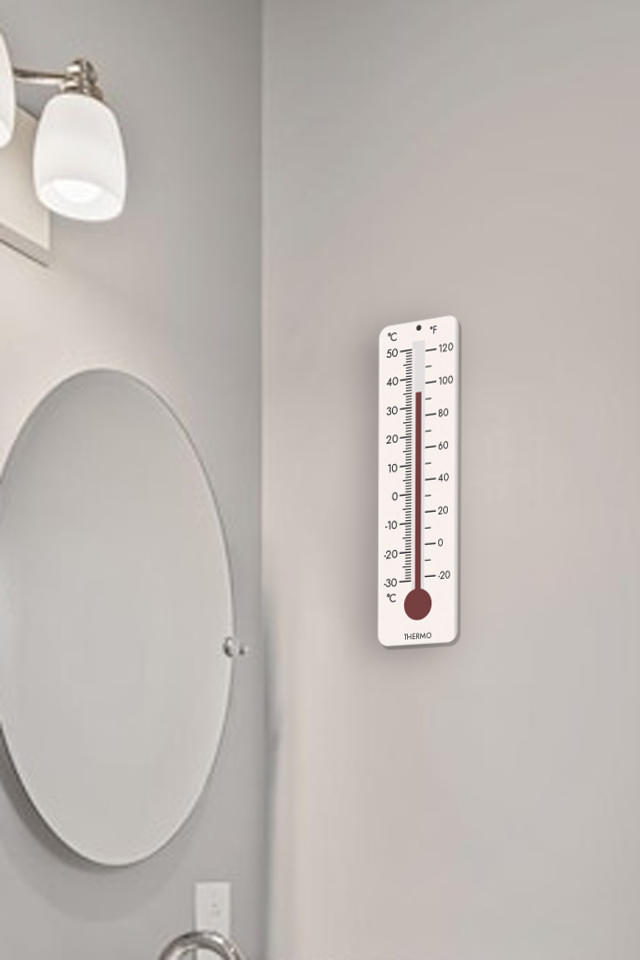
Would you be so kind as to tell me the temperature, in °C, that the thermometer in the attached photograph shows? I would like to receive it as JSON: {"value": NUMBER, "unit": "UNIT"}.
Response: {"value": 35, "unit": "°C"}
